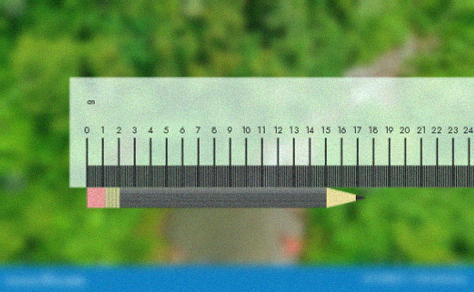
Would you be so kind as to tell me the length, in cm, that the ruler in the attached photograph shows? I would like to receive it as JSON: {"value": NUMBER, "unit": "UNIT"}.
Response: {"value": 17.5, "unit": "cm"}
